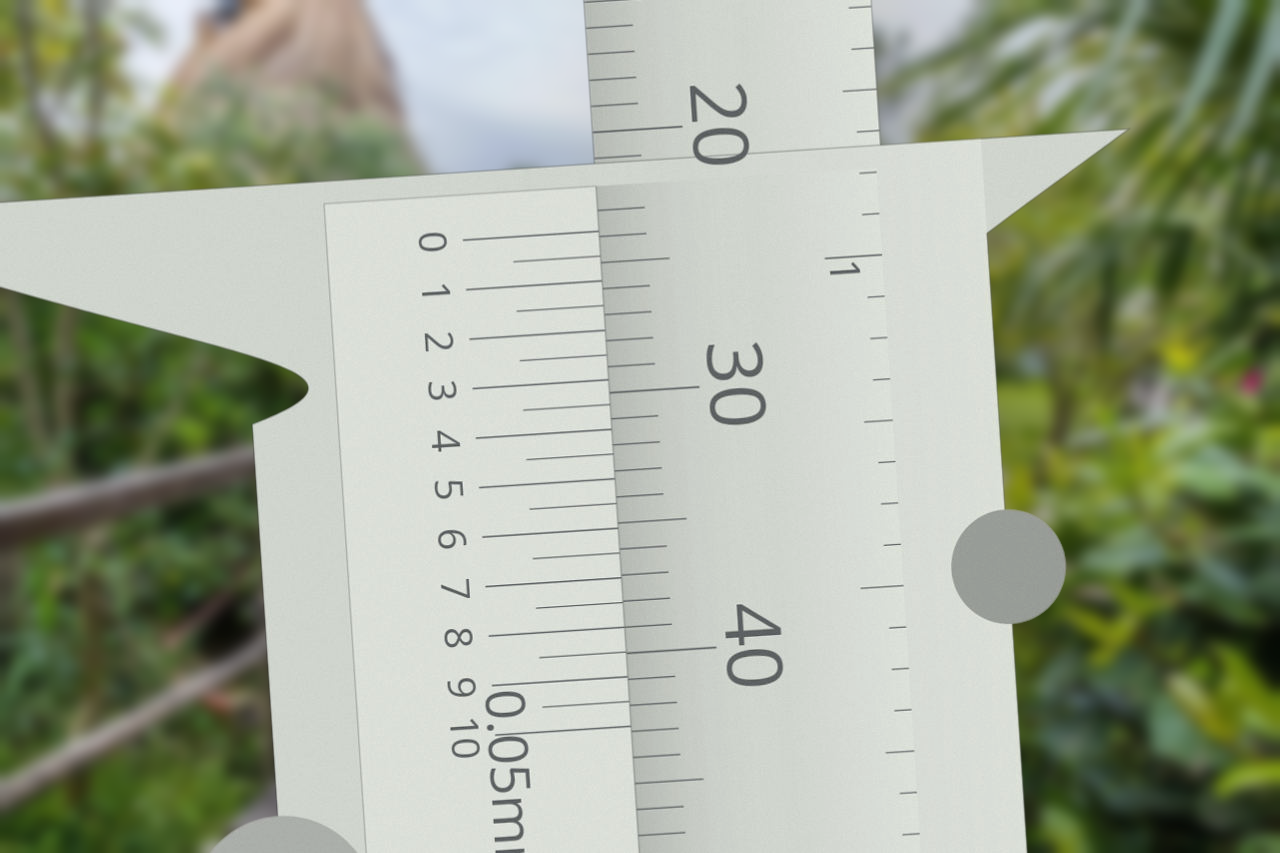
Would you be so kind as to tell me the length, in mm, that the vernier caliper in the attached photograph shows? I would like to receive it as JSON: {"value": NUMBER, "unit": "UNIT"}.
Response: {"value": 23.80, "unit": "mm"}
